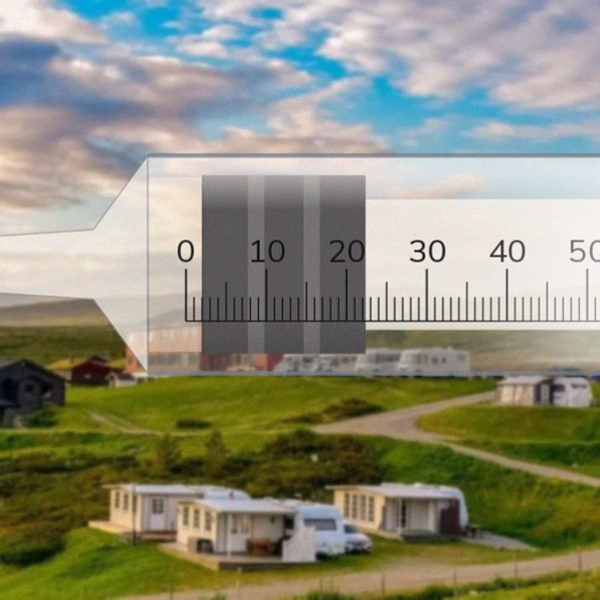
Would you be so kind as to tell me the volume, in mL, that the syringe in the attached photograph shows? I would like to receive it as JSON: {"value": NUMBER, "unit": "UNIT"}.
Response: {"value": 2, "unit": "mL"}
